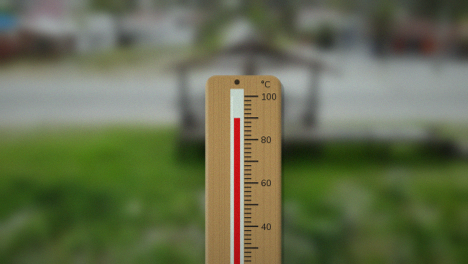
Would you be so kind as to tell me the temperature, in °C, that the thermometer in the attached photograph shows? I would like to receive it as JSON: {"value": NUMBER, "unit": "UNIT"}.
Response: {"value": 90, "unit": "°C"}
